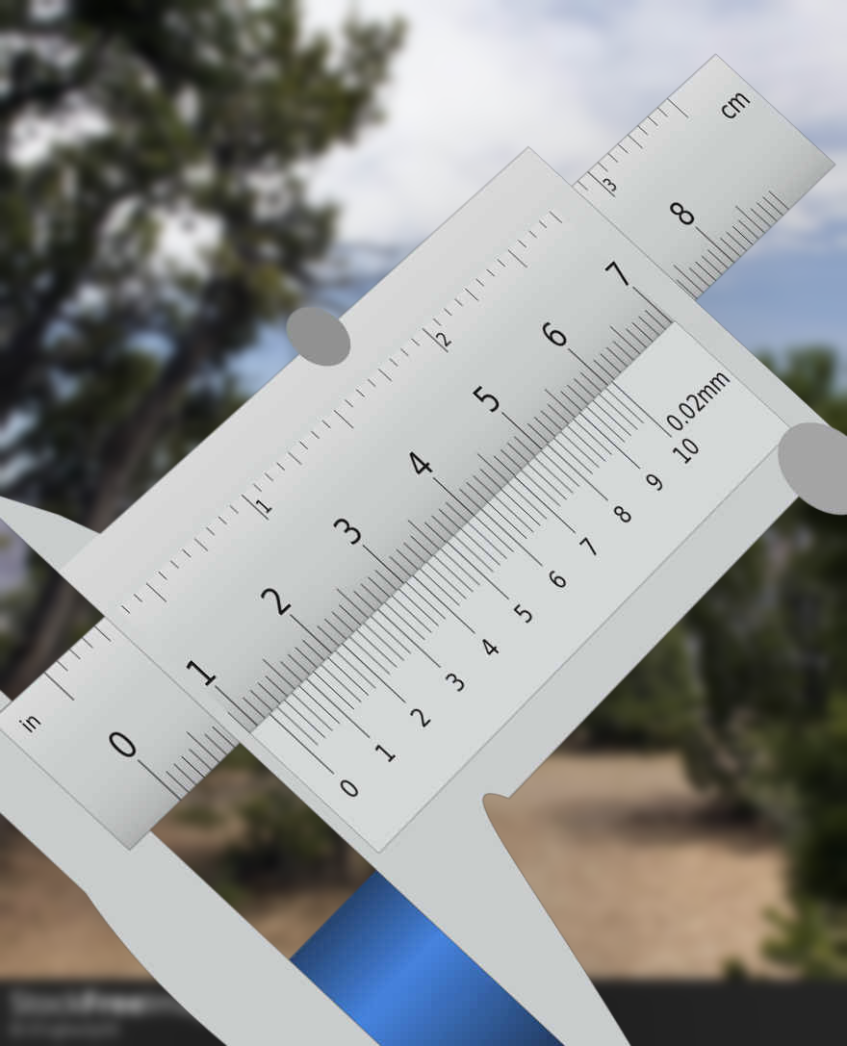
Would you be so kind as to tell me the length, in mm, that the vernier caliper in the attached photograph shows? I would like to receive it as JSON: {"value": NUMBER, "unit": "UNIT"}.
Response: {"value": 11.6, "unit": "mm"}
